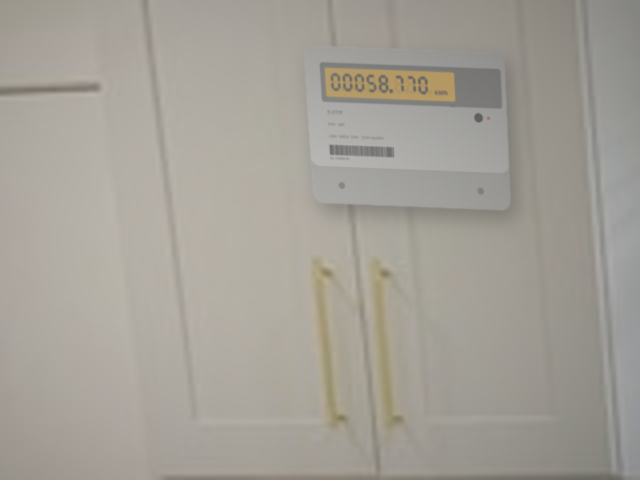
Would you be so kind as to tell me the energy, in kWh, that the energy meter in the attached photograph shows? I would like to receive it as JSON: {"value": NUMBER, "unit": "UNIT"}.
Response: {"value": 58.770, "unit": "kWh"}
